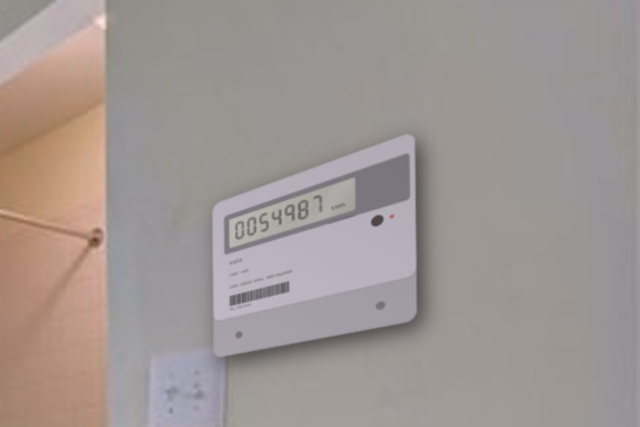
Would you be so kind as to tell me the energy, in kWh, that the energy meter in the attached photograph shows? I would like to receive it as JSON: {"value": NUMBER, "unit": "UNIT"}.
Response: {"value": 54987, "unit": "kWh"}
